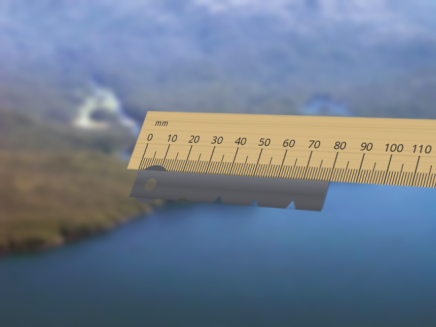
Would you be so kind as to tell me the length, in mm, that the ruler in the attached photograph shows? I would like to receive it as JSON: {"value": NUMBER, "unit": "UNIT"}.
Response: {"value": 80, "unit": "mm"}
